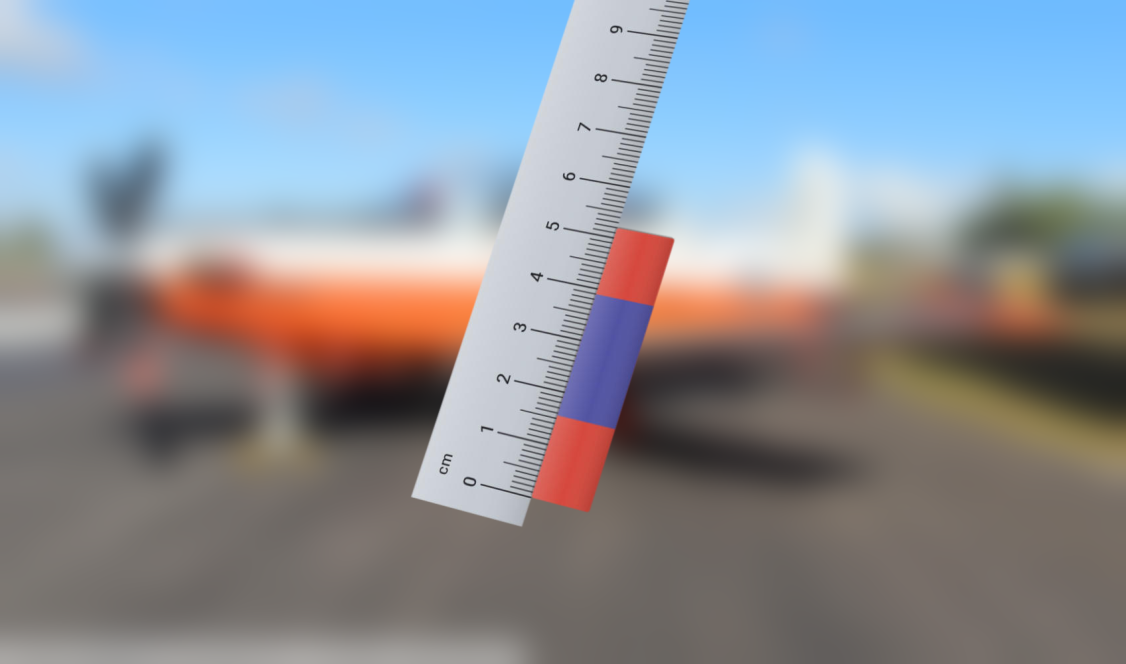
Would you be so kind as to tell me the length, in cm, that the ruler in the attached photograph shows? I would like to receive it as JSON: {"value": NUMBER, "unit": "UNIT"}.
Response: {"value": 5.2, "unit": "cm"}
